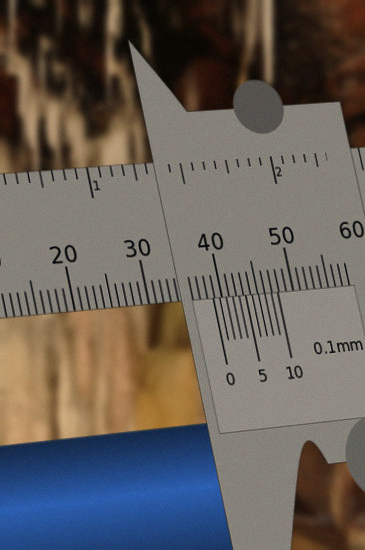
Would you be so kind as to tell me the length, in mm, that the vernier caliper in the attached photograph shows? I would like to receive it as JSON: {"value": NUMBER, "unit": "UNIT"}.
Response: {"value": 38.8, "unit": "mm"}
